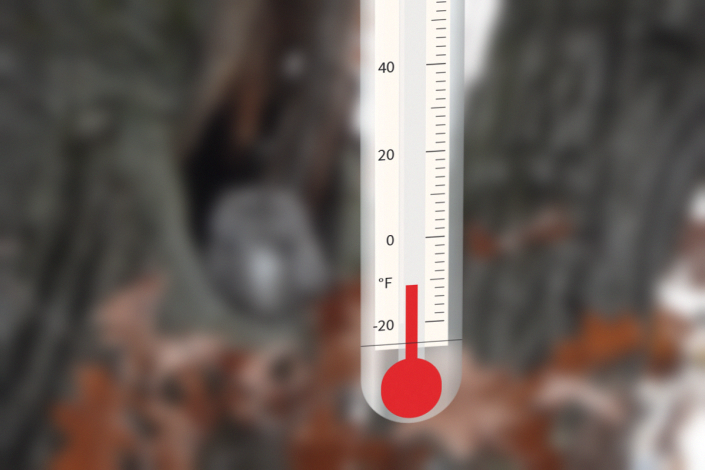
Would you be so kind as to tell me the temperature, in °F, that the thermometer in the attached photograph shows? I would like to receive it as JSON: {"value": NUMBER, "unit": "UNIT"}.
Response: {"value": -11, "unit": "°F"}
